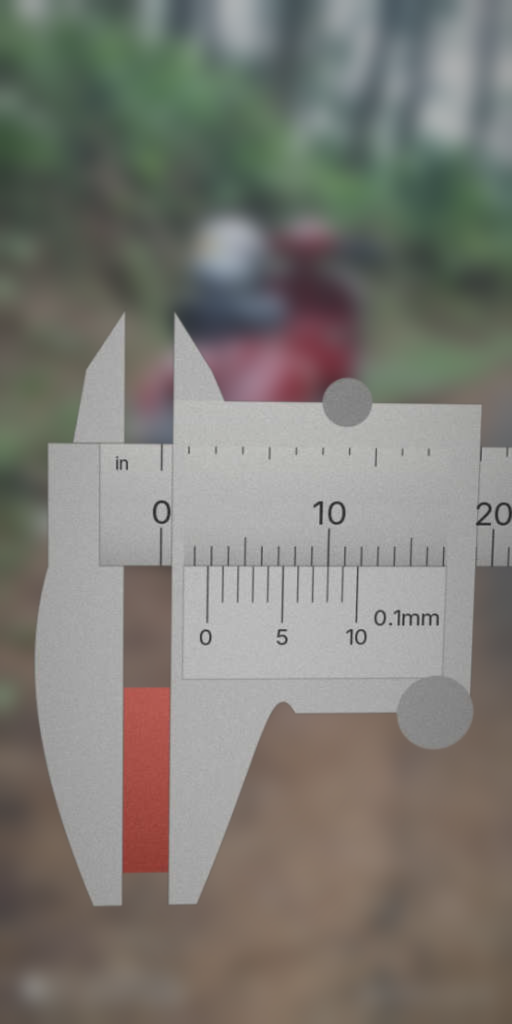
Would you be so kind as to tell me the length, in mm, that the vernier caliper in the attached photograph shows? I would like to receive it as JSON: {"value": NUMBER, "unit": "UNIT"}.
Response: {"value": 2.8, "unit": "mm"}
